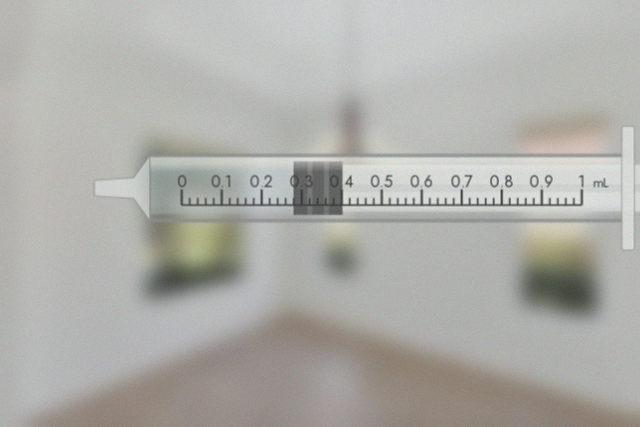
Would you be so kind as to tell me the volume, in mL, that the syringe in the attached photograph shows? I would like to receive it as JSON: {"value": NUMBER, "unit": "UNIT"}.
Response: {"value": 0.28, "unit": "mL"}
